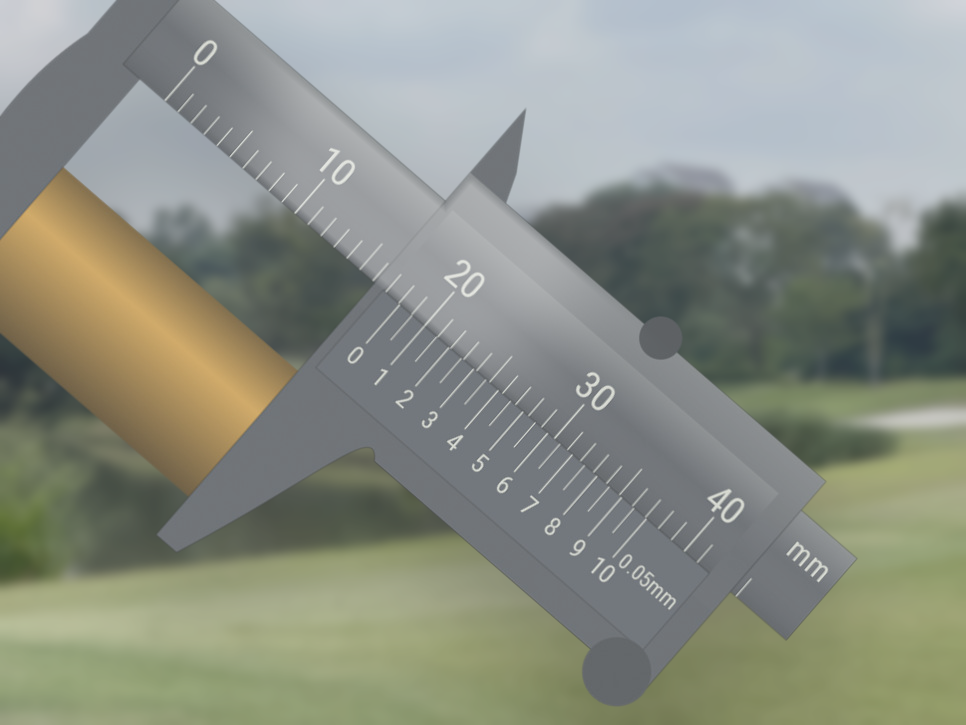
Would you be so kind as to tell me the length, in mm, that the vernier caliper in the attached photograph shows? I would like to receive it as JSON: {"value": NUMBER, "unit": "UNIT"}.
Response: {"value": 18.1, "unit": "mm"}
